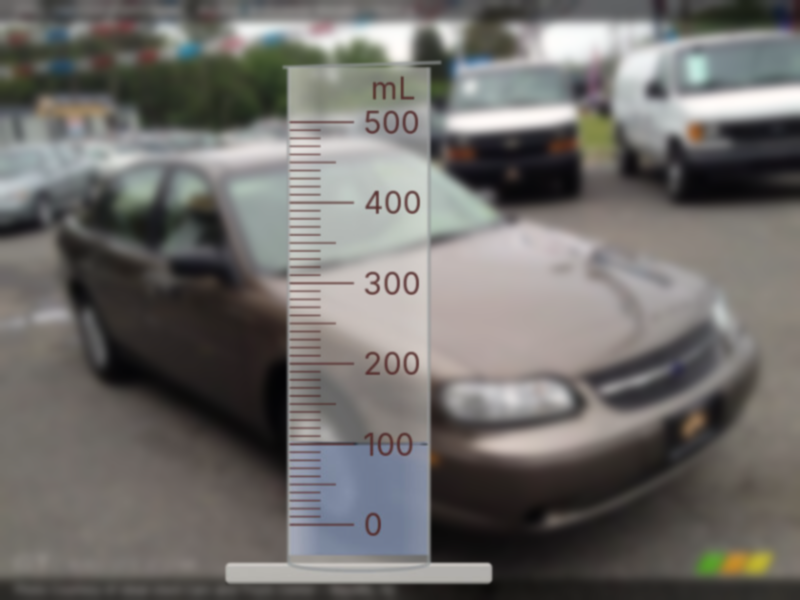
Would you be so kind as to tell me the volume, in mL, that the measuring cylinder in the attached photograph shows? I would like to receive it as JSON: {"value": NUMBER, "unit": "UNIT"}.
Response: {"value": 100, "unit": "mL"}
